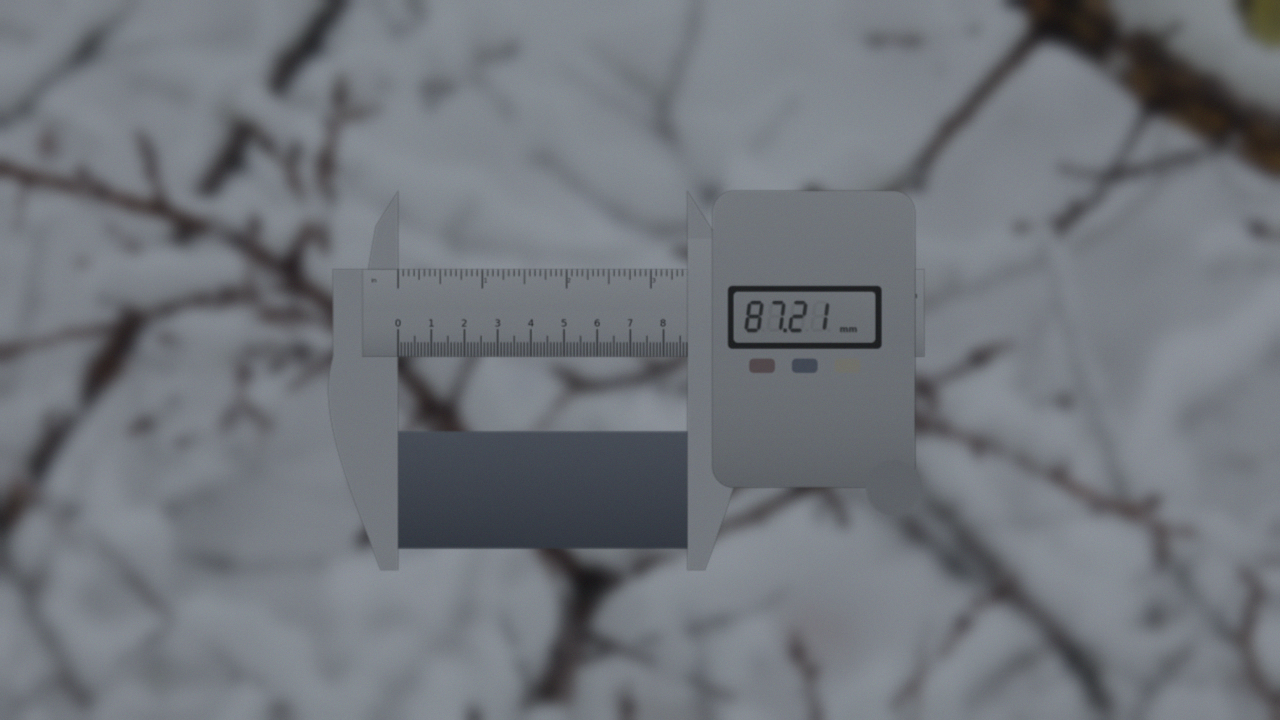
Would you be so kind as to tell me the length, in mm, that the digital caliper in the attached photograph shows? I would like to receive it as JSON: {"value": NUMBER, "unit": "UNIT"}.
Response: {"value": 87.21, "unit": "mm"}
